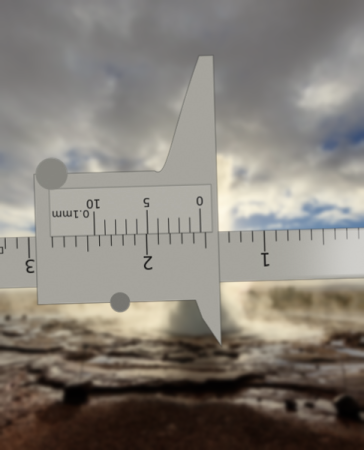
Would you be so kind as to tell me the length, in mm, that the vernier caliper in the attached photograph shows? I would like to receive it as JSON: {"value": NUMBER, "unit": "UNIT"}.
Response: {"value": 15.4, "unit": "mm"}
